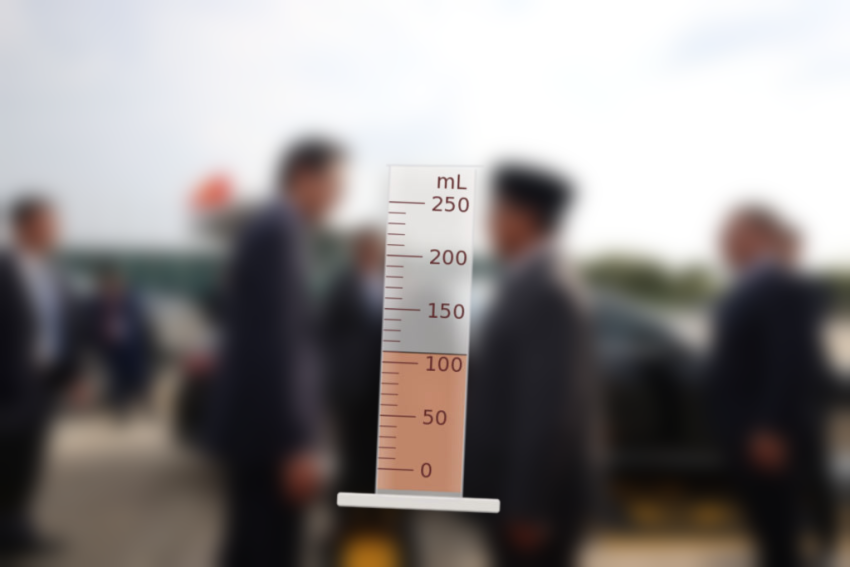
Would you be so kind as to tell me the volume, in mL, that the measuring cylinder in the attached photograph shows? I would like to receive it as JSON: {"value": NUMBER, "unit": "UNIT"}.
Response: {"value": 110, "unit": "mL"}
